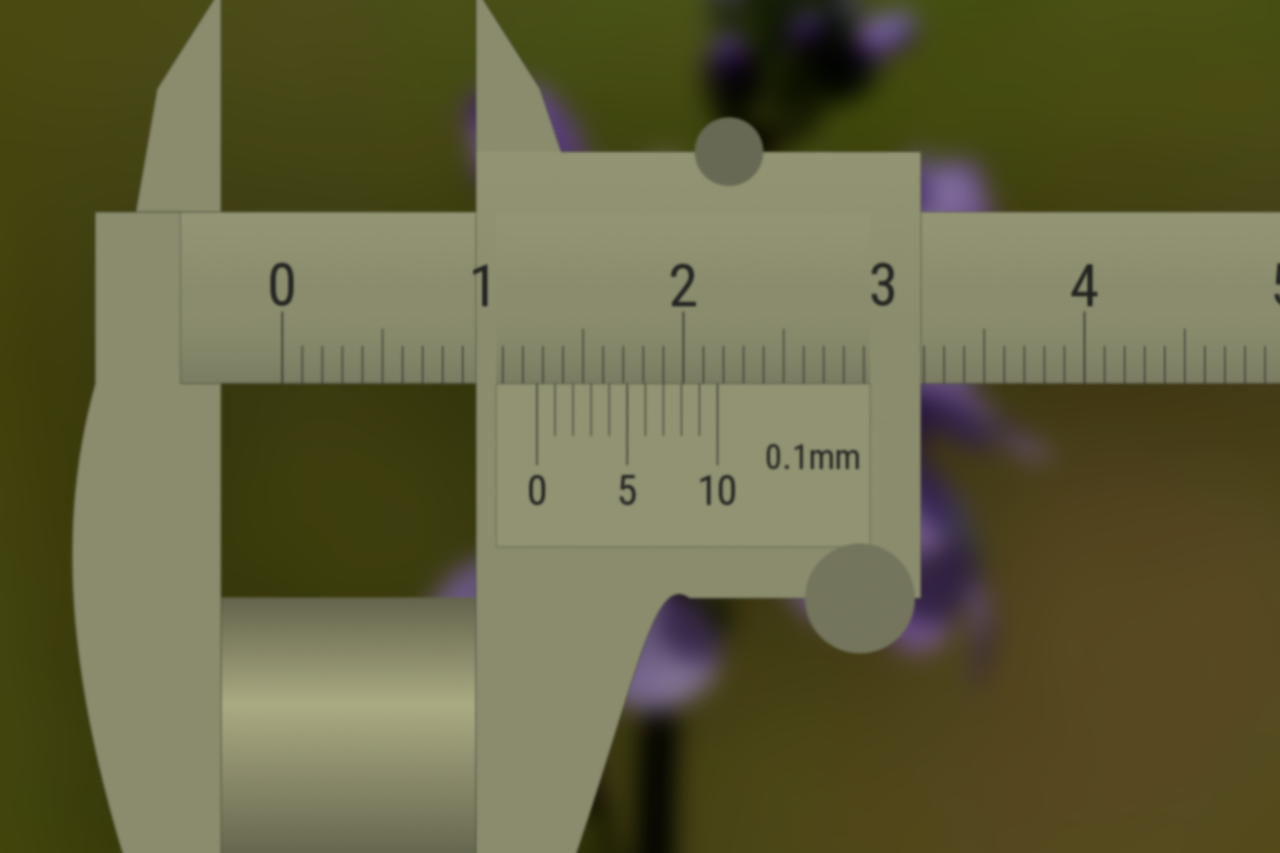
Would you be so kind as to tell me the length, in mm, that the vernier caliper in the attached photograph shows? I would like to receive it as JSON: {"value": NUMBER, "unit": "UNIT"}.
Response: {"value": 12.7, "unit": "mm"}
